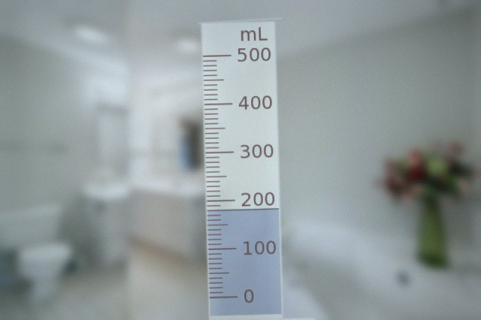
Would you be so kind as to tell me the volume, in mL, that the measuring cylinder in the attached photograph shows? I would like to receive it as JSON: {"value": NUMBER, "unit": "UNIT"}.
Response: {"value": 180, "unit": "mL"}
